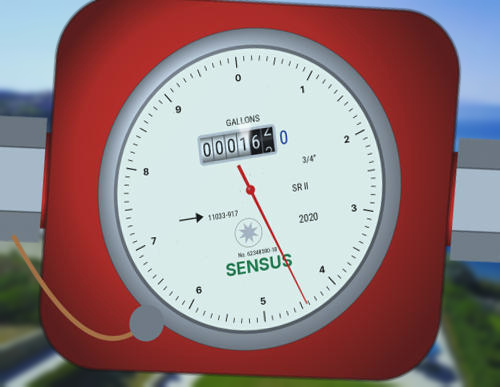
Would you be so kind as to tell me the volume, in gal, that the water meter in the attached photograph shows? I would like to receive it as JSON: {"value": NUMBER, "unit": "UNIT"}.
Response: {"value": 1624.4, "unit": "gal"}
